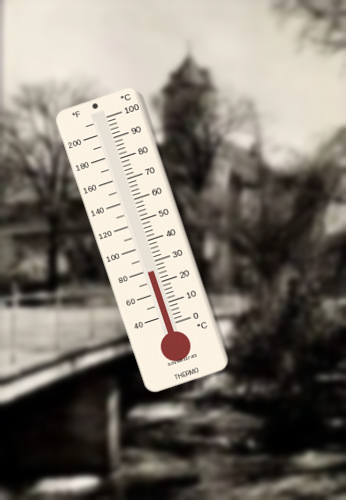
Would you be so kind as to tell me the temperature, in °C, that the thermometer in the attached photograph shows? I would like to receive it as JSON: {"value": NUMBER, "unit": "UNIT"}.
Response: {"value": 26, "unit": "°C"}
